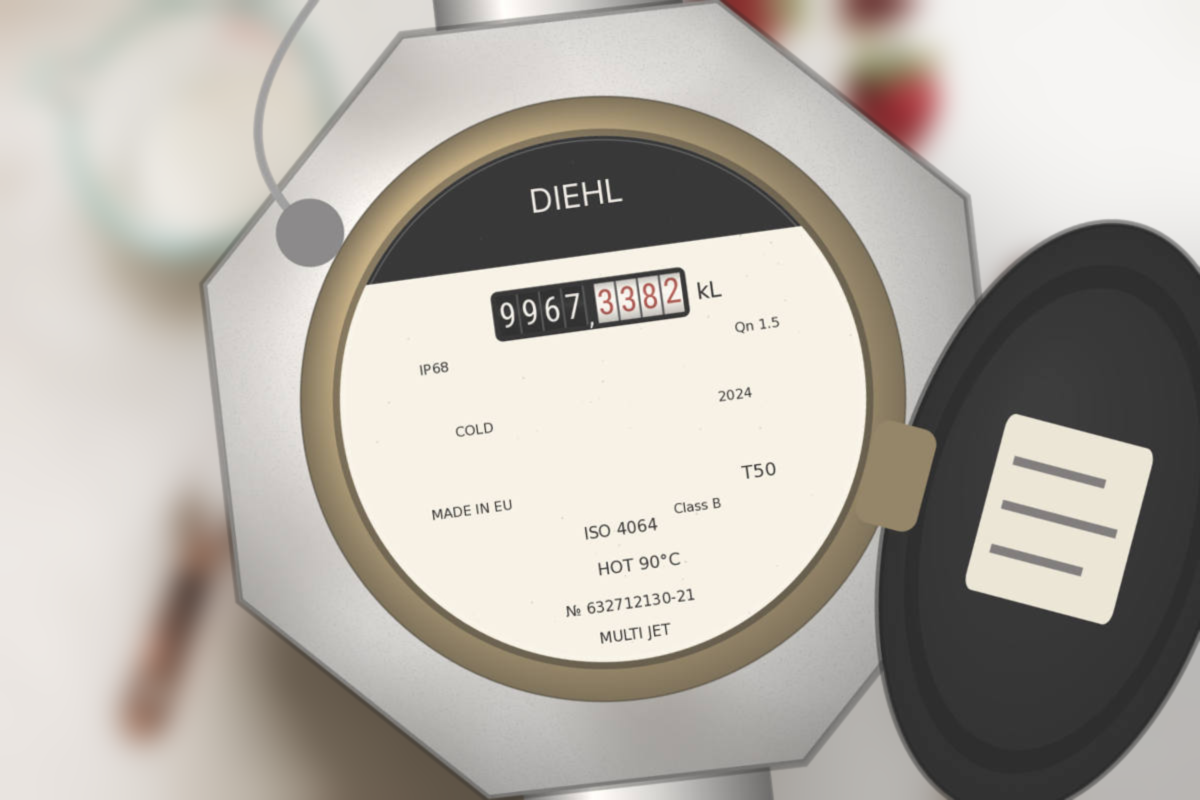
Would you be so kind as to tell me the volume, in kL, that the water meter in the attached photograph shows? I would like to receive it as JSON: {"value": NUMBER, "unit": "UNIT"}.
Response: {"value": 9967.3382, "unit": "kL"}
